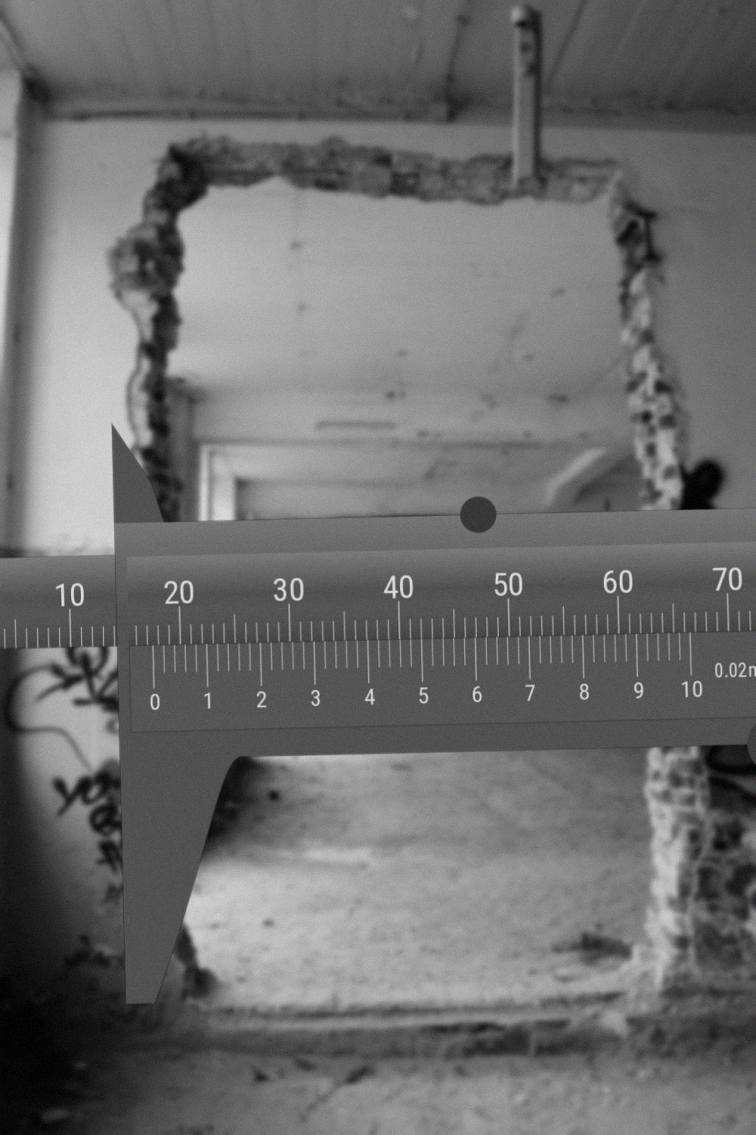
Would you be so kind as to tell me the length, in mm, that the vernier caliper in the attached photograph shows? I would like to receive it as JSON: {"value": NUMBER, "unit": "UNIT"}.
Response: {"value": 17.5, "unit": "mm"}
